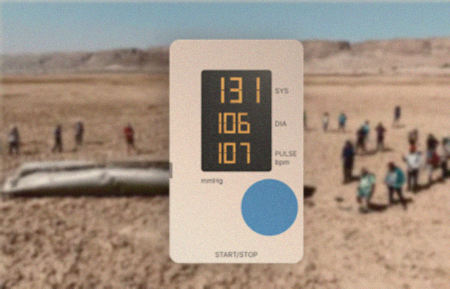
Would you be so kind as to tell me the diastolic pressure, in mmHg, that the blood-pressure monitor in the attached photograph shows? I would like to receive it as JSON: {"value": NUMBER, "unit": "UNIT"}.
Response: {"value": 106, "unit": "mmHg"}
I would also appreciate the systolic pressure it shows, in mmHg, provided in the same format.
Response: {"value": 131, "unit": "mmHg"}
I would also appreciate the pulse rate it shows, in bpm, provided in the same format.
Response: {"value": 107, "unit": "bpm"}
